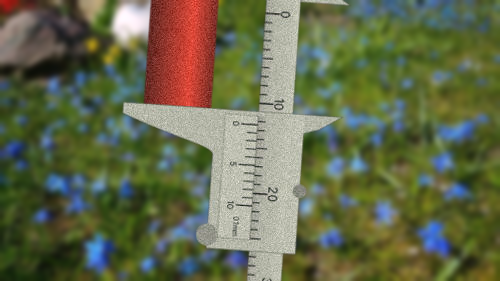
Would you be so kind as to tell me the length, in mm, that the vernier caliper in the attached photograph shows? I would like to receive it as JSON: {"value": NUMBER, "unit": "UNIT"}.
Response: {"value": 12.4, "unit": "mm"}
